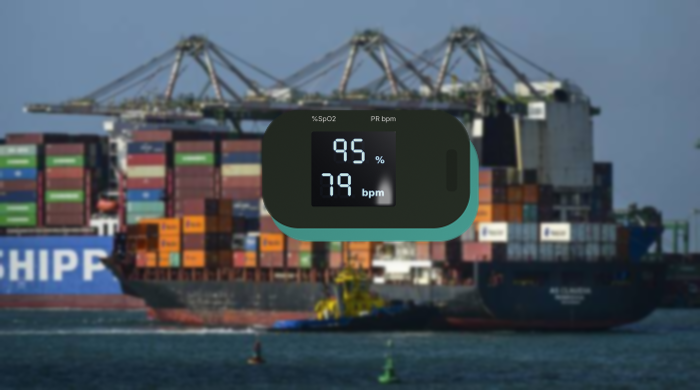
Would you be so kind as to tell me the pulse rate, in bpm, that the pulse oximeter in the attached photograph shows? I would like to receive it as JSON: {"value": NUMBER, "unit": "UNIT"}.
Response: {"value": 79, "unit": "bpm"}
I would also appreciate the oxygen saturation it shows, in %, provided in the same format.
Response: {"value": 95, "unit": "%"}
